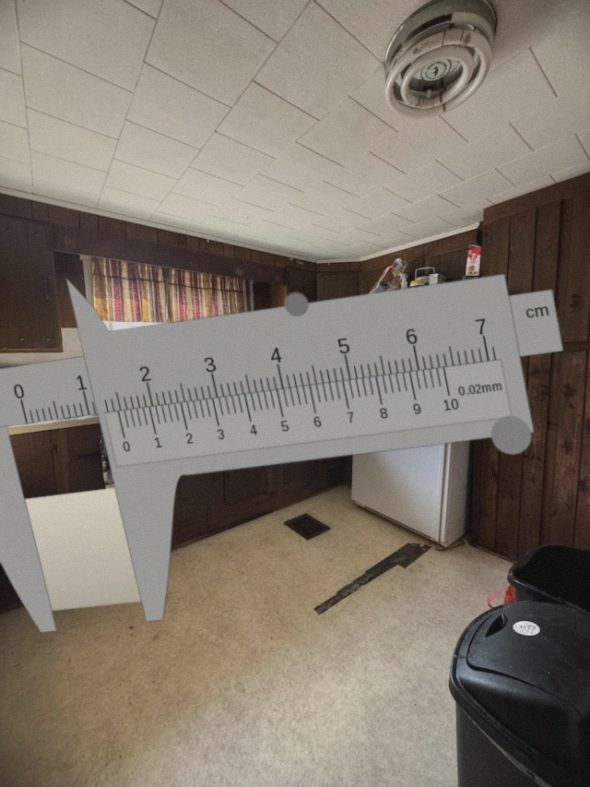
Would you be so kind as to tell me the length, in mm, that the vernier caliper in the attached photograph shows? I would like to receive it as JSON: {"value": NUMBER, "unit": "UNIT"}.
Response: {"value": 14.6, "unit": "mm"}
